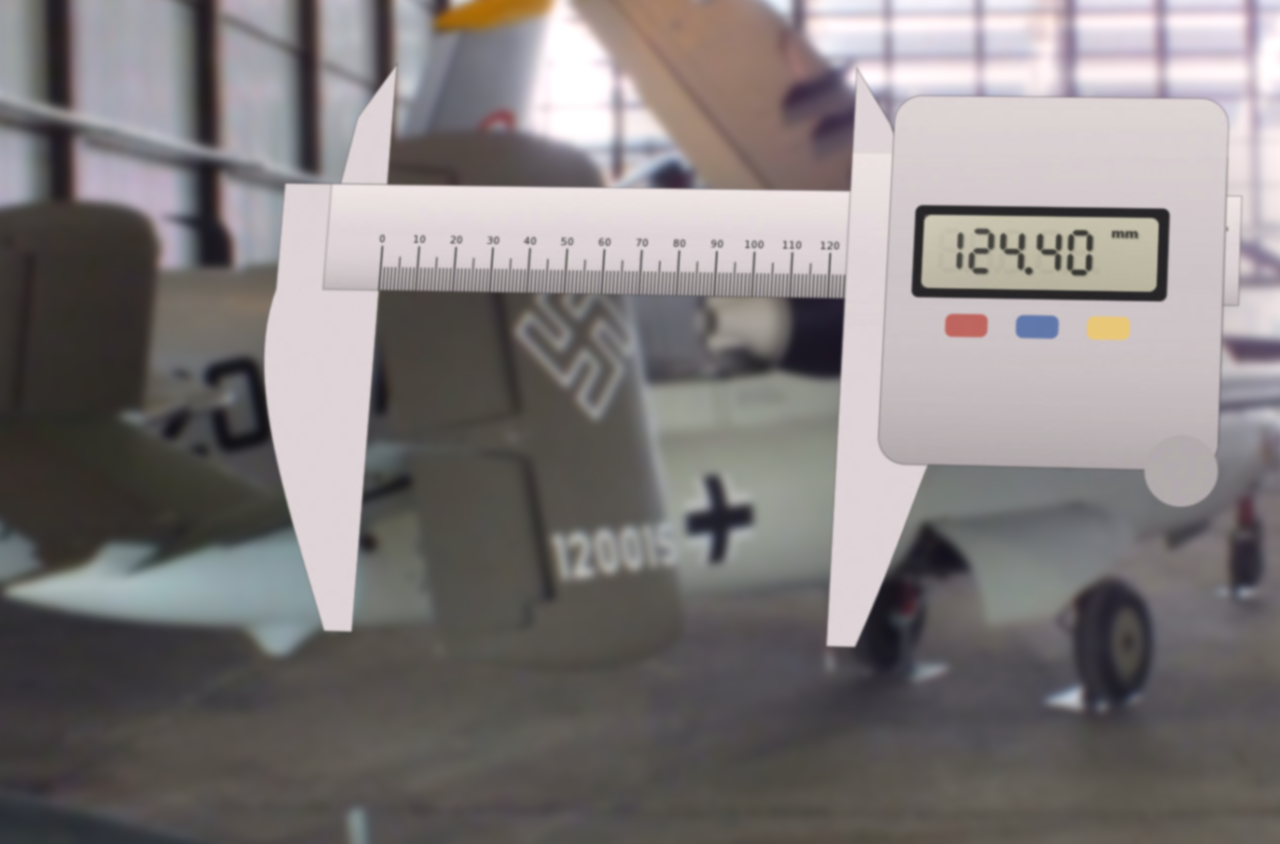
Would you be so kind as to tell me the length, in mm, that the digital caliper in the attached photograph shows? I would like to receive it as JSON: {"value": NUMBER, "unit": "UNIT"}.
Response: {"value": 124.40, "unit": "mm"}
